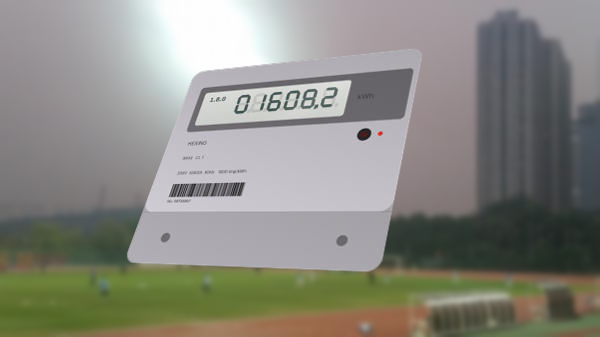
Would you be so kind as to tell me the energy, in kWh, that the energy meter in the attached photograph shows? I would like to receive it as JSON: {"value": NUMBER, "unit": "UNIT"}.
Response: {"value": 1608.2, "unit": "kWh"}
